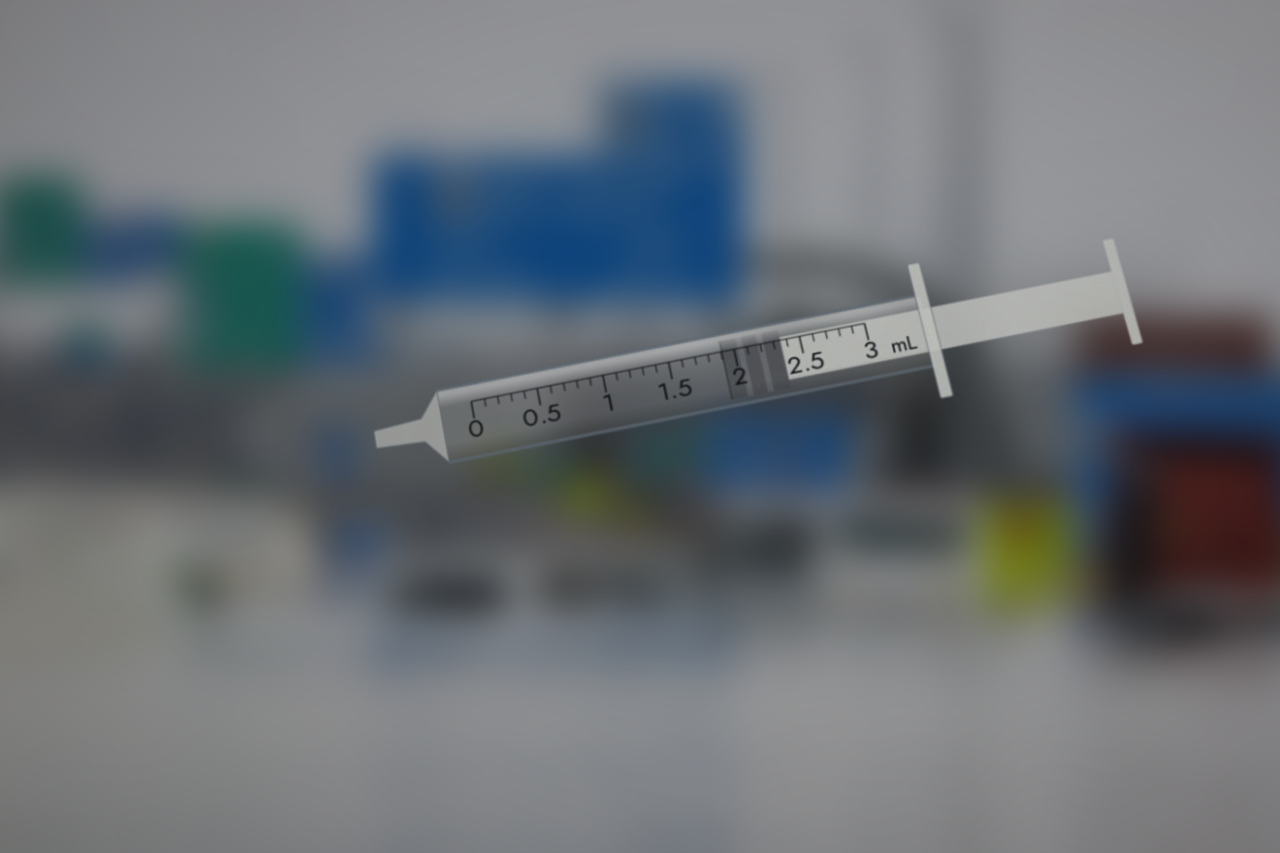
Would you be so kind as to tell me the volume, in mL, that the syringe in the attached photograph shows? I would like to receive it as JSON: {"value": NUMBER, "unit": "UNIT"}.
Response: {"value": 1.9, "unit": "mL"}
